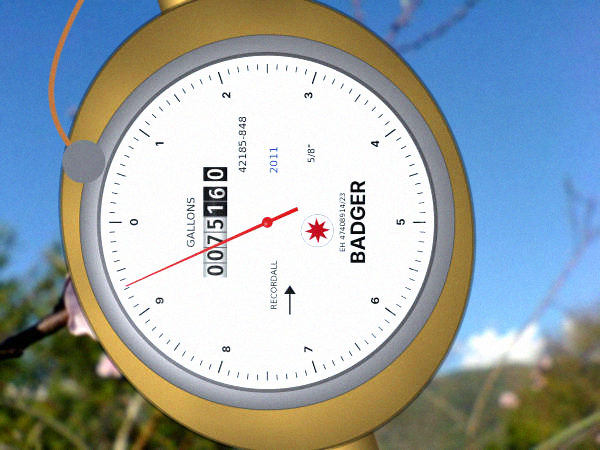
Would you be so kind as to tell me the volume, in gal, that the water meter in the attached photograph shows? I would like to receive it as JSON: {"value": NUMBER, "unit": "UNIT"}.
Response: {"value": 75159.3, "unit": "gal"}
